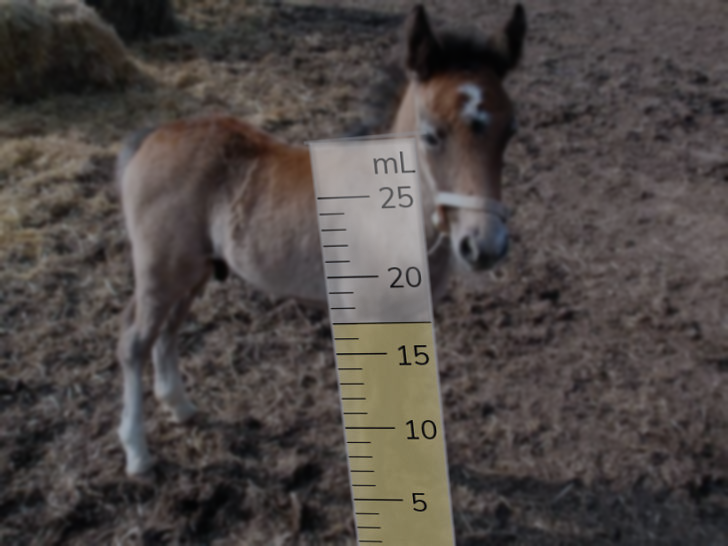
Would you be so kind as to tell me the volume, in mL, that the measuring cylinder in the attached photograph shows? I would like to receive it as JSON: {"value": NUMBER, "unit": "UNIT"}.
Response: {"value": 17, "unit": "mL"}
